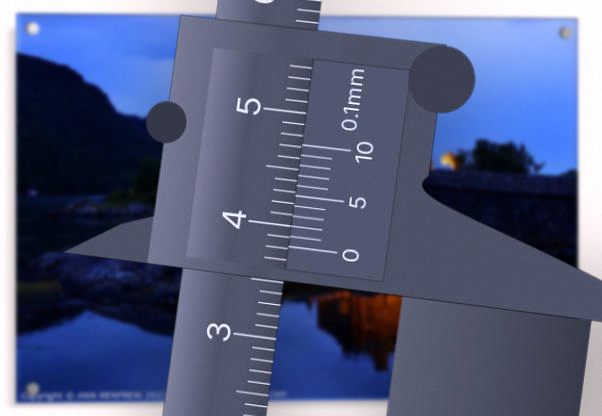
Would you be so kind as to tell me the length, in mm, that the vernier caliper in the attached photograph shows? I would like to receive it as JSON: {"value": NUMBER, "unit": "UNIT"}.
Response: {"value": 38.2, "unit": "mm"}
